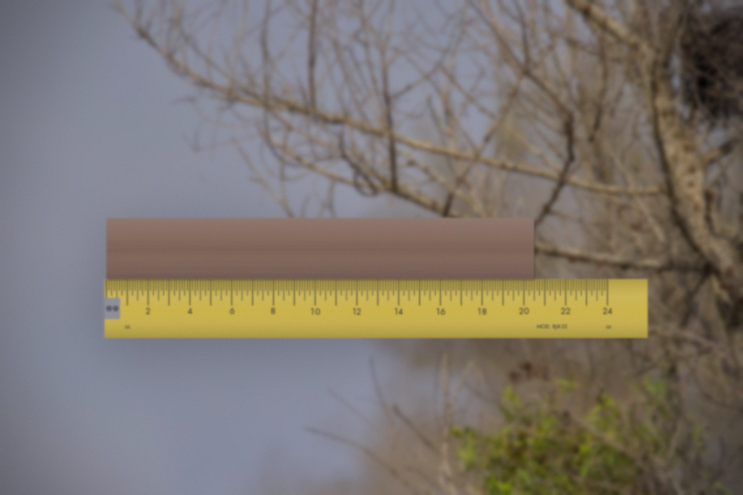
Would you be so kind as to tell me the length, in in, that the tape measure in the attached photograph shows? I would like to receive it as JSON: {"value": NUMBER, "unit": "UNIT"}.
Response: {"value": 20.5, "unit": "in"}
